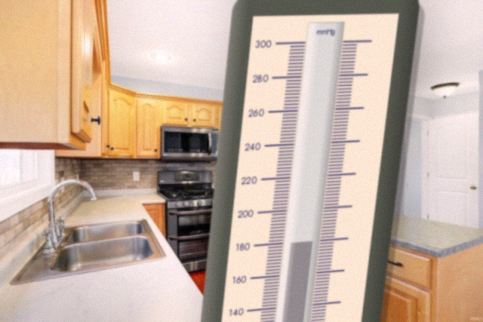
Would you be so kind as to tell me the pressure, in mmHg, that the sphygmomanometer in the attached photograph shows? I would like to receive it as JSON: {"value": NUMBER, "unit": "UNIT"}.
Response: {"value": 180, "unit": "mmHg"}
